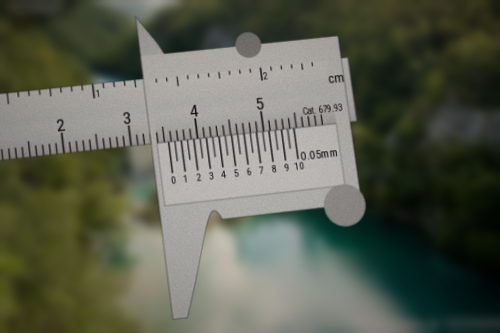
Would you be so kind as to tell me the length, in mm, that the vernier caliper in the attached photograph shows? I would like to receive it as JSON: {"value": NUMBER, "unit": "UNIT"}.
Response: {"value": 35.6, "unit": "mm"}
